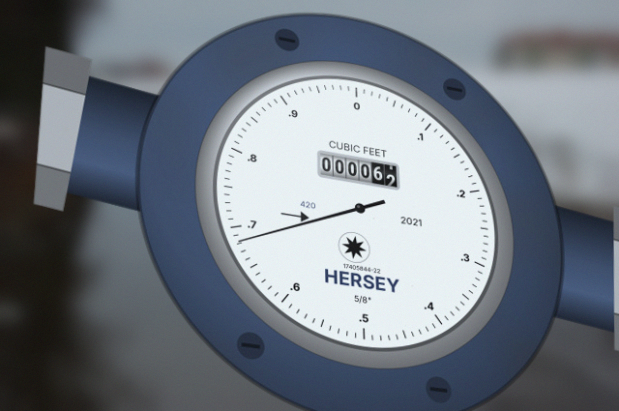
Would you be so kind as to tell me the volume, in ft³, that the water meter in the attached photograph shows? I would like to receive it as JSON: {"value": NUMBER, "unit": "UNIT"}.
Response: {"value": 61.68, "unit": "ft³"}
